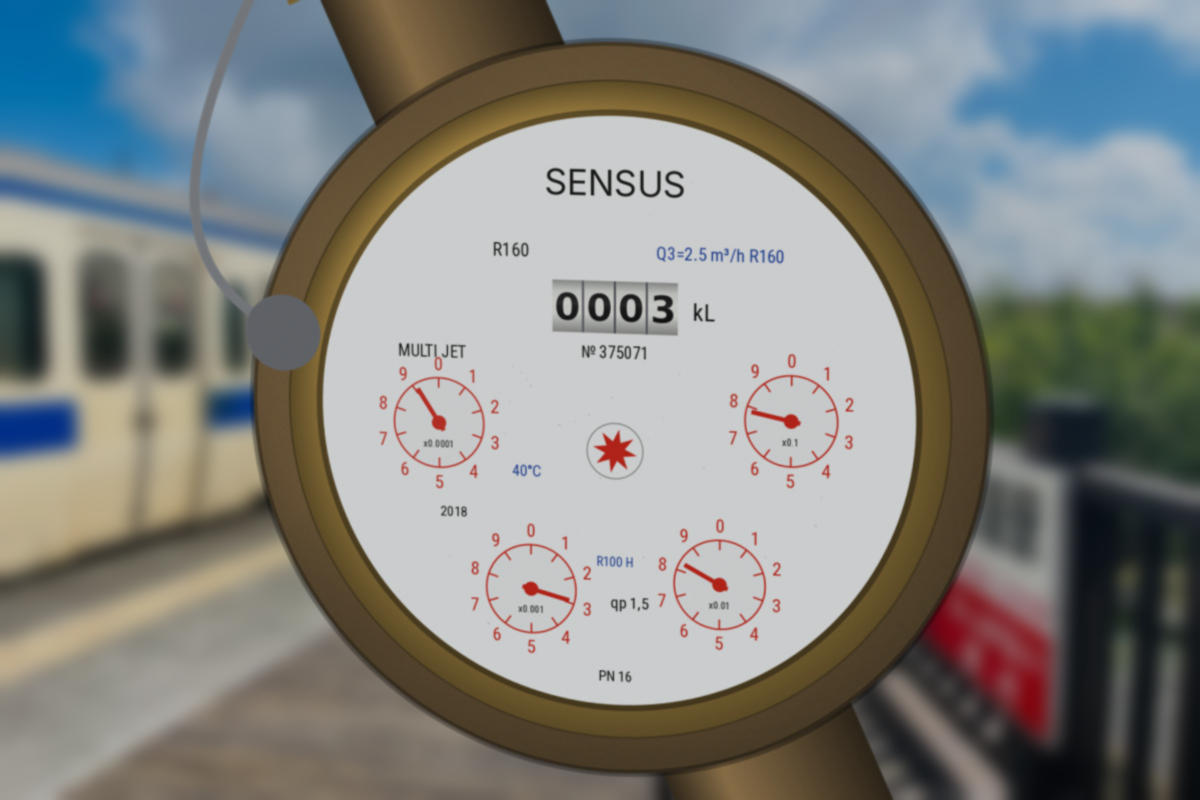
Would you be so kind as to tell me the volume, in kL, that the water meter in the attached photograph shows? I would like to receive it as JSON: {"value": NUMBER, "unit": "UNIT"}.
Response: {"value": 3.7829, "unit": "kL"}
